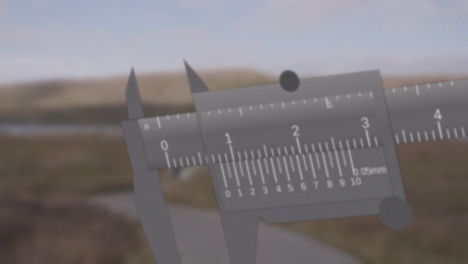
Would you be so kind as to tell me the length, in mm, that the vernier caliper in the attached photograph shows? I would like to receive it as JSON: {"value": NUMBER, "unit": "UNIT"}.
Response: {"value": 8.0, "unit": "mm"}
